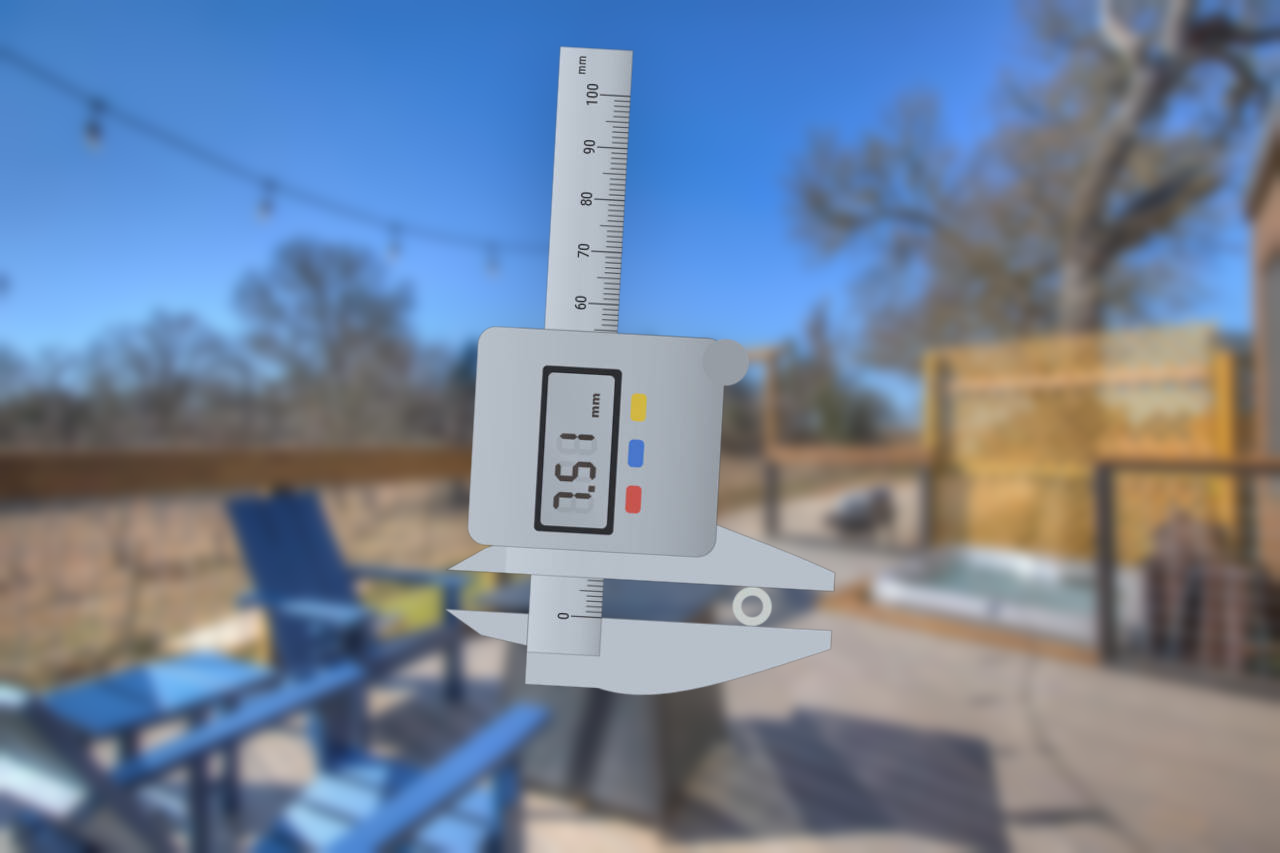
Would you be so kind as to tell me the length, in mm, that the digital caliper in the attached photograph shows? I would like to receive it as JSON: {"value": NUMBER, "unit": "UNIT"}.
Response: {"value": 7.51, "unit": "mm"}
